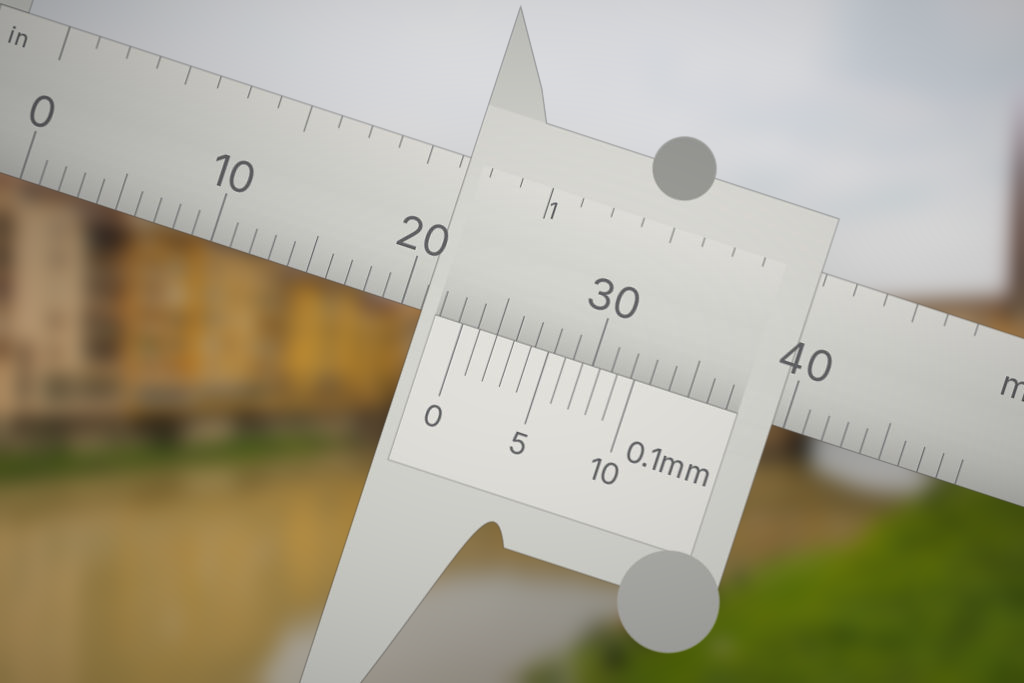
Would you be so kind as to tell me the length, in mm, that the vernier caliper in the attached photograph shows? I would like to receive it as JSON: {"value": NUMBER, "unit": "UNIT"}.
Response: {"value": 23.2, "unit": "mm"}
